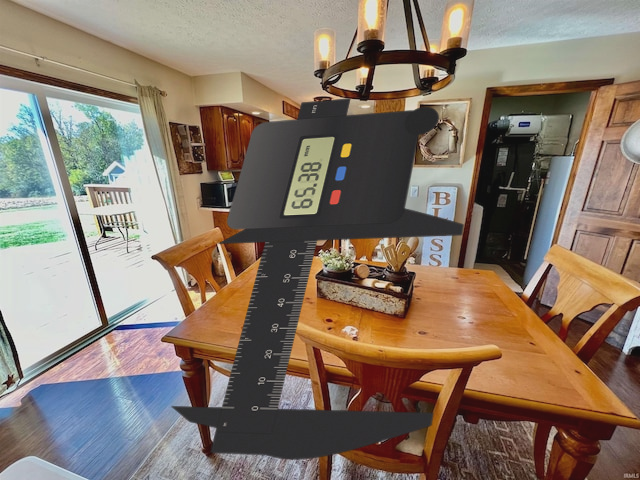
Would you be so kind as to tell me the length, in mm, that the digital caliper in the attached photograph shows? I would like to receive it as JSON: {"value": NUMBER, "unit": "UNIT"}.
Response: {"value": 65.38, "unit": "mm"}
